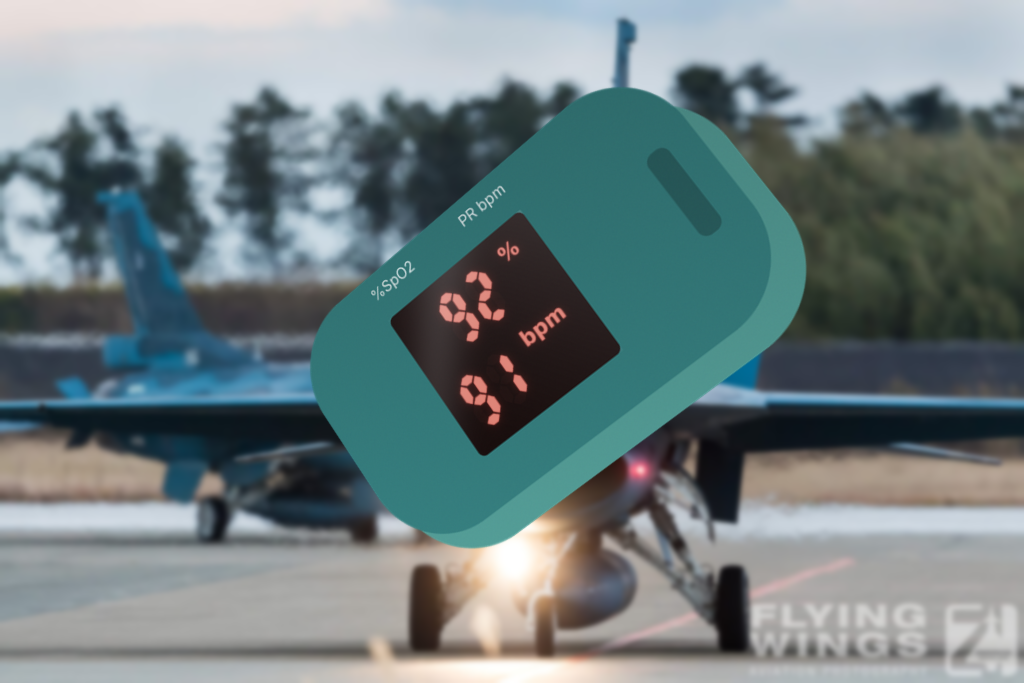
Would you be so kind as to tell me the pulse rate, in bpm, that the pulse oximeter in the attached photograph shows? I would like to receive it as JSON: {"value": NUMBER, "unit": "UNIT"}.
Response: {"value": 91, "unit": "bpm"}
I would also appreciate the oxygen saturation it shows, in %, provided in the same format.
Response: {"value": 92, "unit": "%"}
